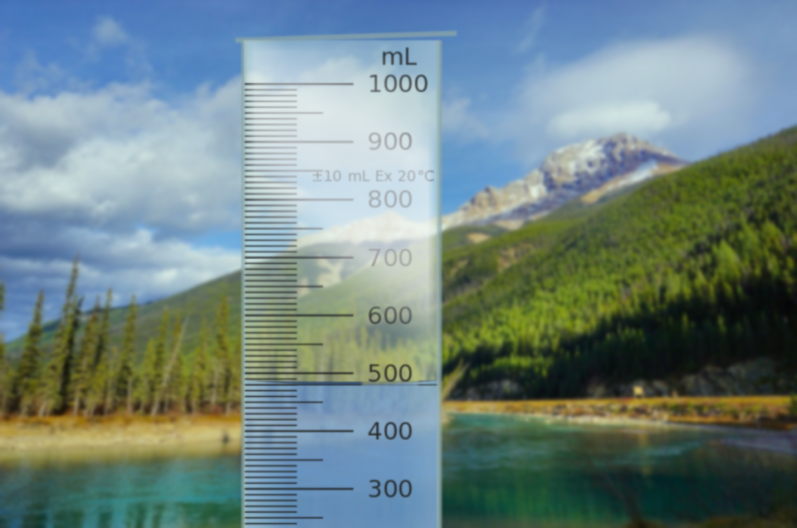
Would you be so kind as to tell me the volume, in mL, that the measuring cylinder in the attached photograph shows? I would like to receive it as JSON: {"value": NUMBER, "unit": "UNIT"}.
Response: {"value": 480, "unit": "mL"}
